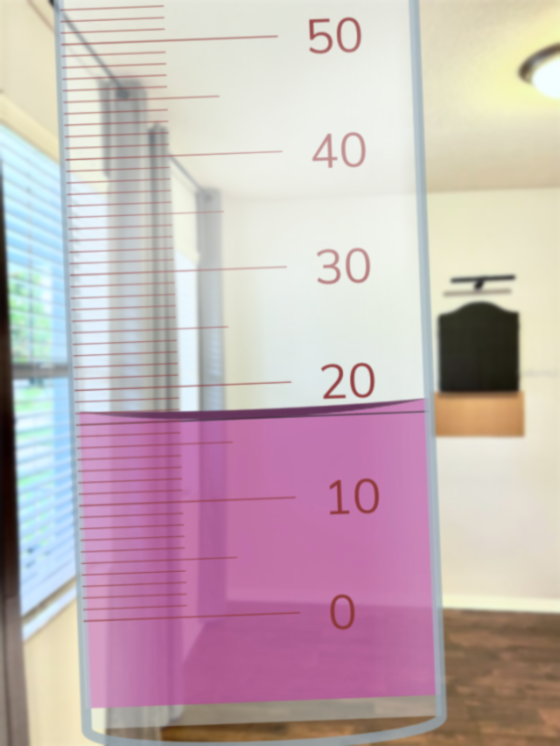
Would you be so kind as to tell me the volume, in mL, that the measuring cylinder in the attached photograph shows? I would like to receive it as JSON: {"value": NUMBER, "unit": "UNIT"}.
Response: {"value": 17, "unit": "mL"}
